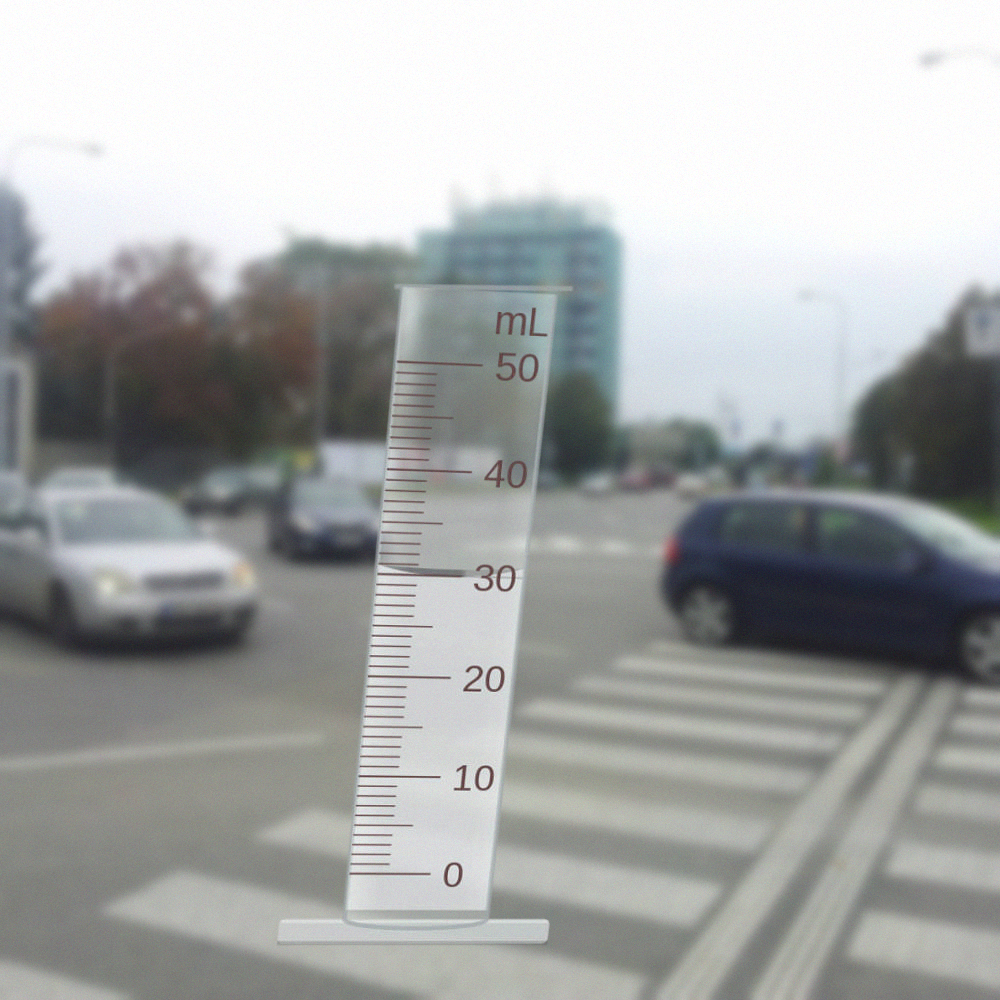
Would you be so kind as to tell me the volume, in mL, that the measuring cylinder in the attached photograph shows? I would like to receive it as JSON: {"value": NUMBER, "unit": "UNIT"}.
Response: {"value": 30, "unit": "mL"}
